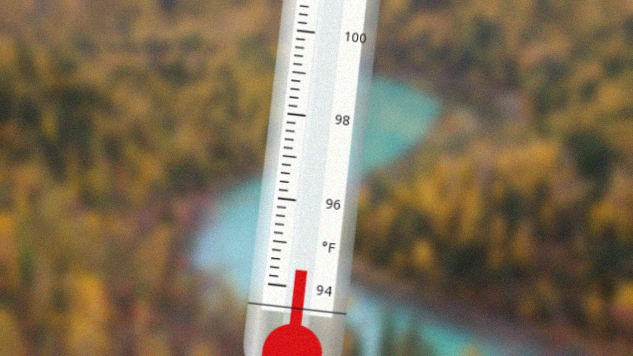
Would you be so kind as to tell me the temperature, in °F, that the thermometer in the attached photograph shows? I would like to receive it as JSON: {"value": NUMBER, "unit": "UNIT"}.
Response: {"value": 94.4, "unit": "°F"}
